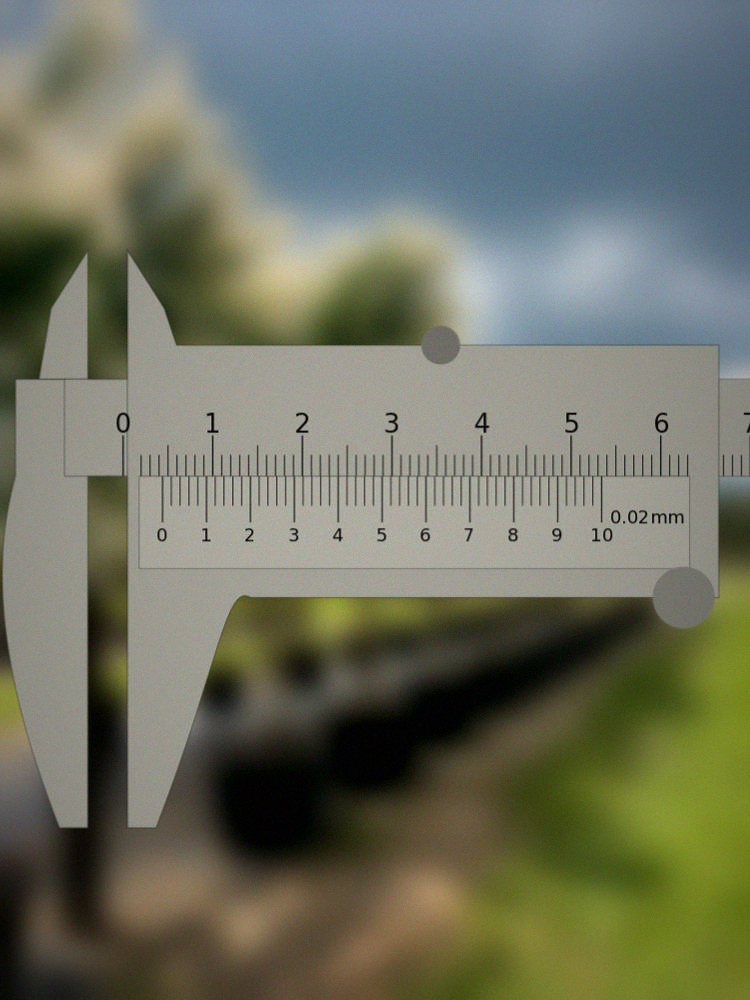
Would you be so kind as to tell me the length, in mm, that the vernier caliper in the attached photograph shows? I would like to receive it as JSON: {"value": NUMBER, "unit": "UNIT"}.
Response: {"value": 4.4, "unit": "mm"}
